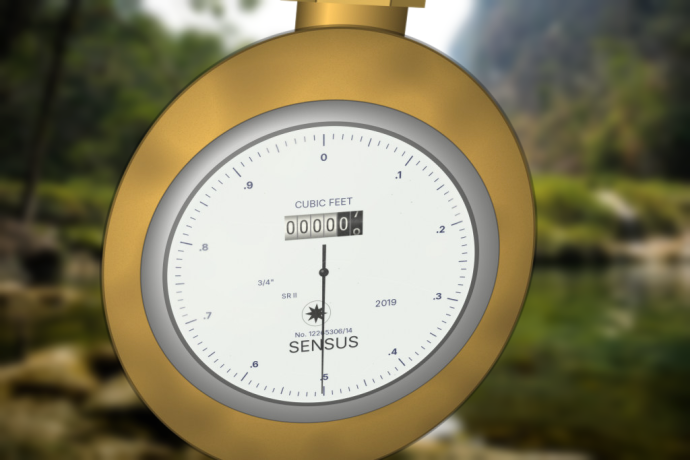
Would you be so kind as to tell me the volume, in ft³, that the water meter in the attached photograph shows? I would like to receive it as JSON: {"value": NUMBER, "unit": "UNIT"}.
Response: {"value": 7.50, "unit": "ft³"}
